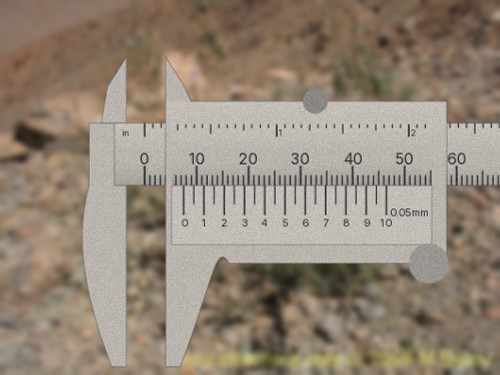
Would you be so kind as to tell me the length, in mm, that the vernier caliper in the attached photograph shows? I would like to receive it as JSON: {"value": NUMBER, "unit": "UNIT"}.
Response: {"value": 7.5, "unit": "mm"}
